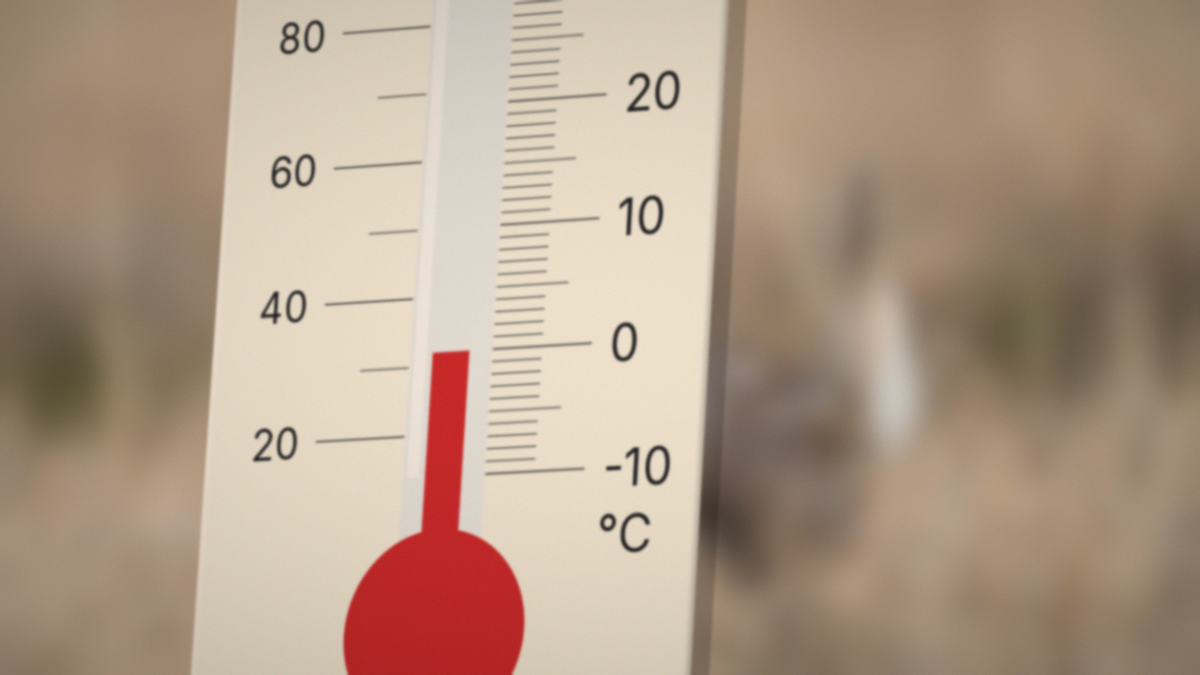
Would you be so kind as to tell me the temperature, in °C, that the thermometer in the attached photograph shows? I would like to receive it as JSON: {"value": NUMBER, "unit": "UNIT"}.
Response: {"value": 0, "unit": "°C"}
